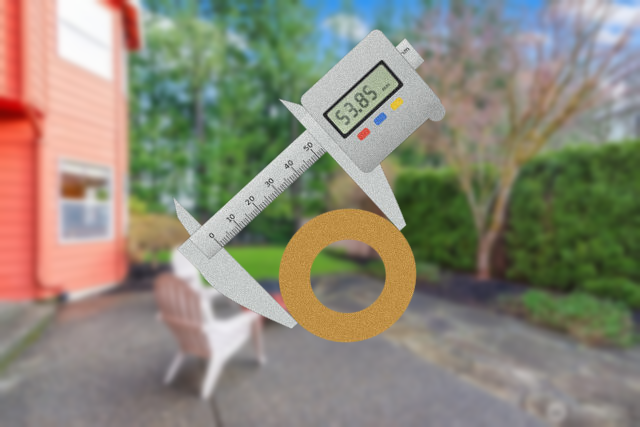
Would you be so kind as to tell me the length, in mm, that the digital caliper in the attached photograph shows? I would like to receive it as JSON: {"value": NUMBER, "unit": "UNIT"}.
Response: {"value": 53.85, "unit": "mm"}
